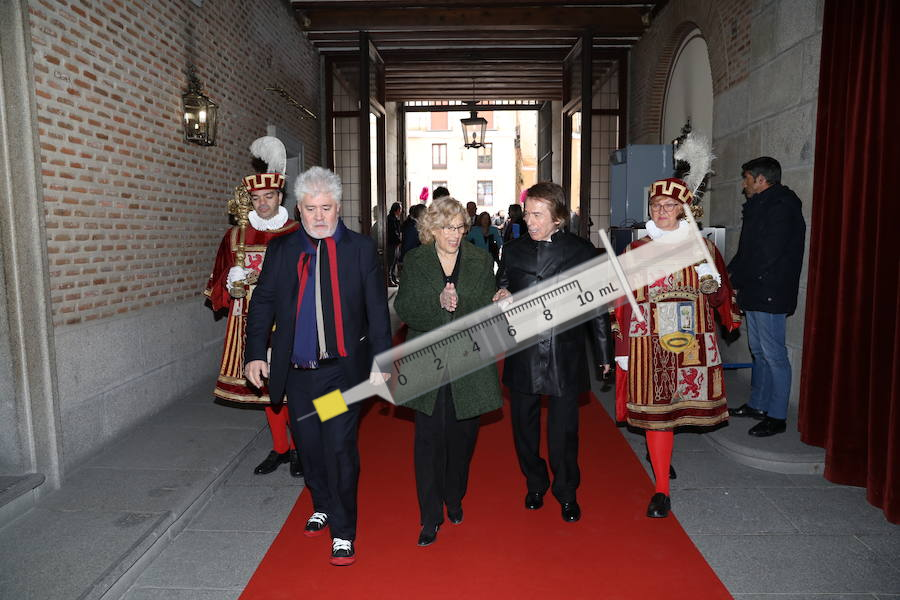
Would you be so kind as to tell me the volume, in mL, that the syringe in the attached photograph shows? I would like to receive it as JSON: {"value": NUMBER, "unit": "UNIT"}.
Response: {"value": 4, "unit": "mL"}
